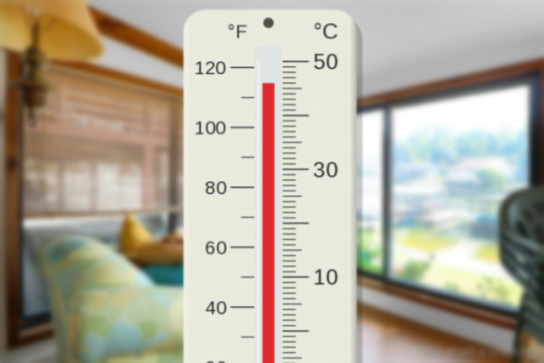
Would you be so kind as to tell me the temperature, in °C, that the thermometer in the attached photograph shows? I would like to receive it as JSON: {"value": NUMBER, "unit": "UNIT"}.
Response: {"value": 46, "unit": "°C"}
